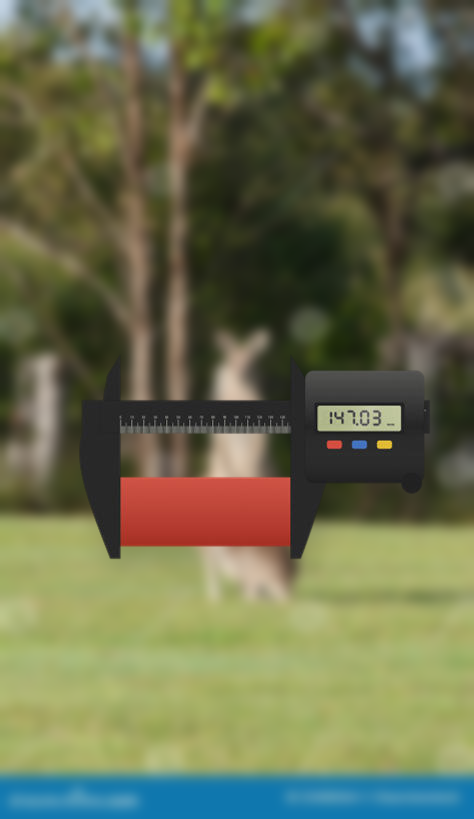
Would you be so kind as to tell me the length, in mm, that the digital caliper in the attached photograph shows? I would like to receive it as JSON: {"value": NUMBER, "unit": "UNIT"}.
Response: {"value": 147.03, "unit": "mm"}
